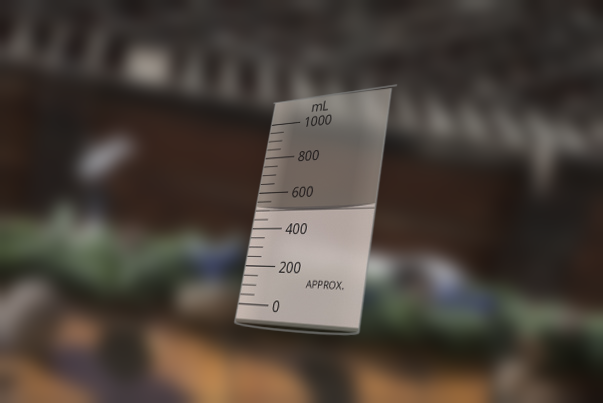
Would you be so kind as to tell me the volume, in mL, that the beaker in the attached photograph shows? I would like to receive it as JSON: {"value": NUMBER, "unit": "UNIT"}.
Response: {"value": 500, "unit": "mL"}
